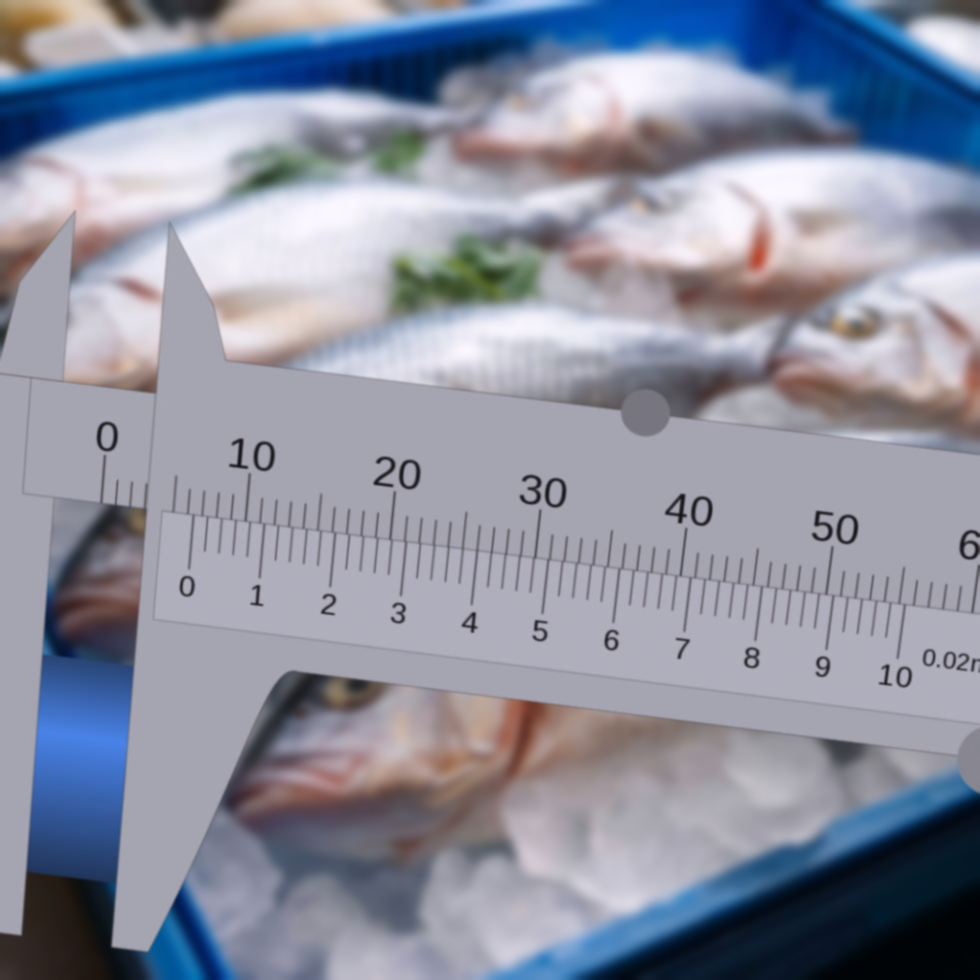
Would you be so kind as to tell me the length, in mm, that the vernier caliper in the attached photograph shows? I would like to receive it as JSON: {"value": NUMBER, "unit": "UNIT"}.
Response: {"value": 6.4, "unit": "mm"}
